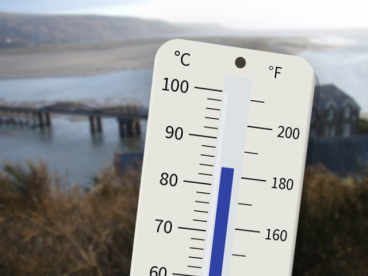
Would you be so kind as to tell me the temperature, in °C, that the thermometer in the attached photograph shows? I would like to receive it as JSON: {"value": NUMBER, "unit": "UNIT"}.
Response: {"value": 84, "unit": "°C"}
